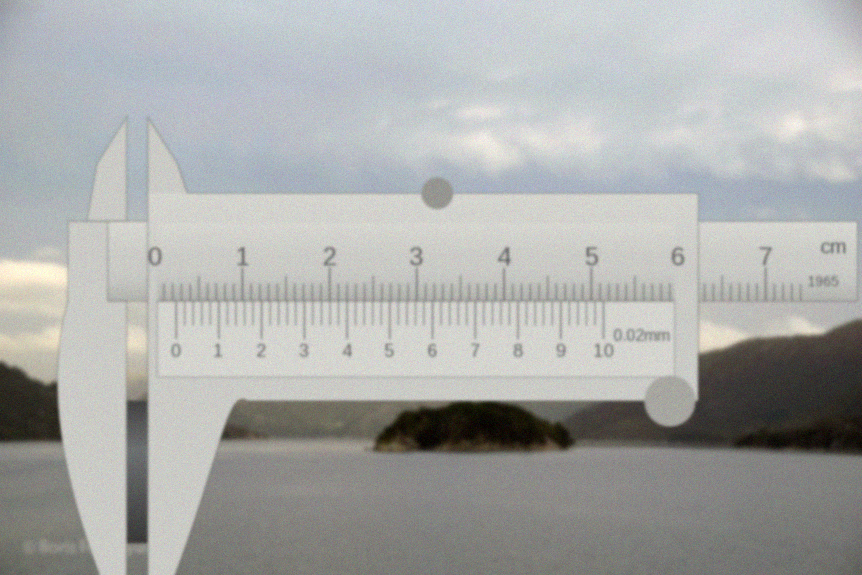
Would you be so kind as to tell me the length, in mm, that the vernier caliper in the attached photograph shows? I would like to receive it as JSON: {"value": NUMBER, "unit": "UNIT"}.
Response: {"value": 2.4, "unit": "mm"}
